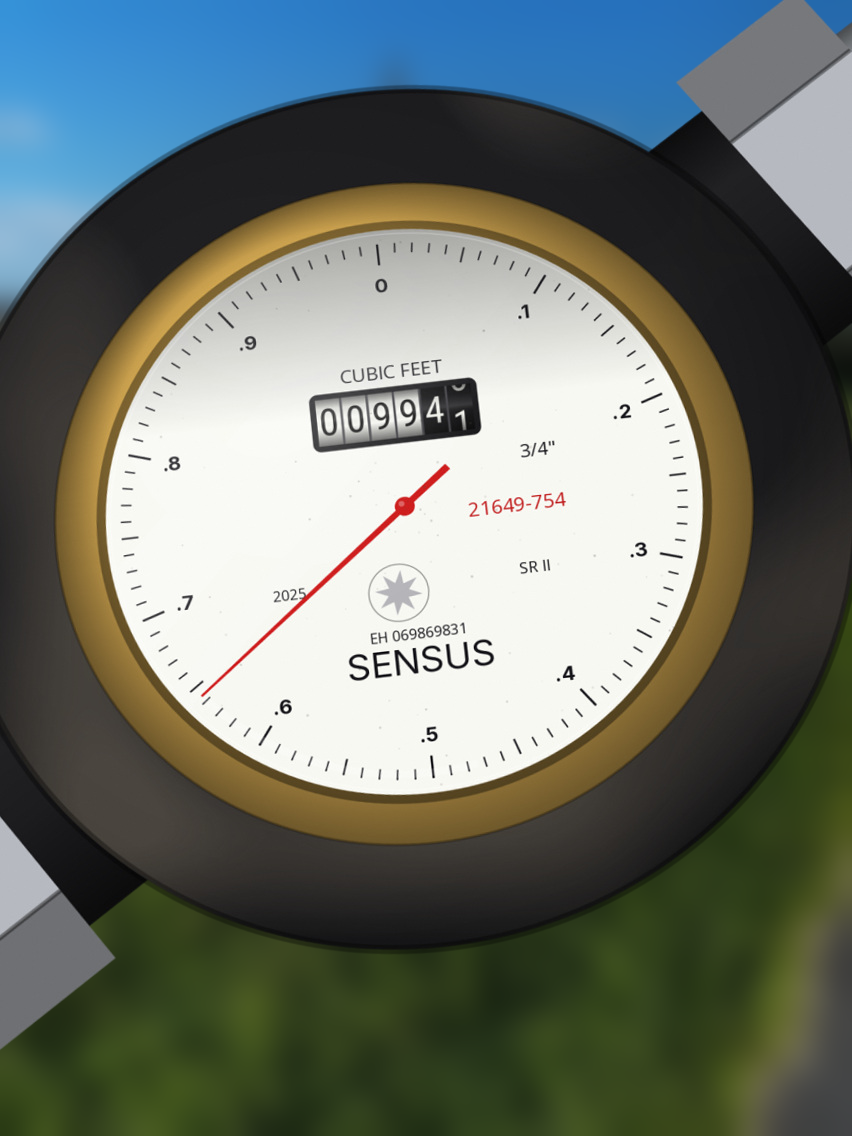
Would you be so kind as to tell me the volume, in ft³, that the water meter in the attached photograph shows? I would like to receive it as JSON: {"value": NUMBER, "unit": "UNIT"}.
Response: {"value": 9940.64, "unit": "ft³"}
